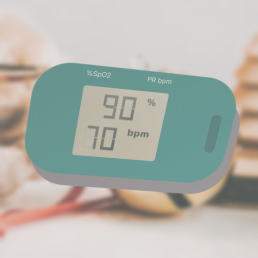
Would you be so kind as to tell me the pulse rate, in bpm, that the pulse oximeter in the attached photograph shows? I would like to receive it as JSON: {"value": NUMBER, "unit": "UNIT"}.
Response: {"value": 70, "unit": "bpm"}
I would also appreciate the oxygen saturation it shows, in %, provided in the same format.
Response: {"value": 90, "unit": "%"}
